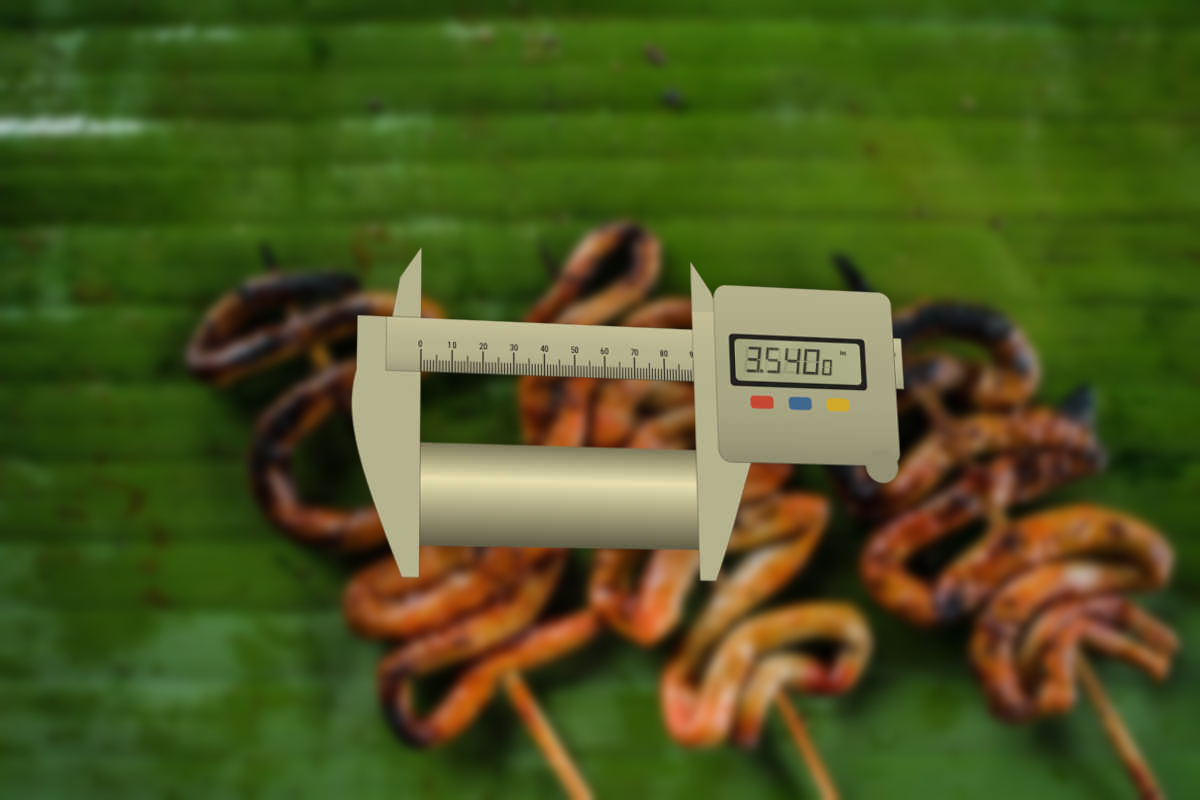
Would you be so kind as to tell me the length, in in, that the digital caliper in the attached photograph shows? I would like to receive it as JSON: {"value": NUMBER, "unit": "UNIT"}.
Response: {"value": 3.5400, "unit": "in"}
